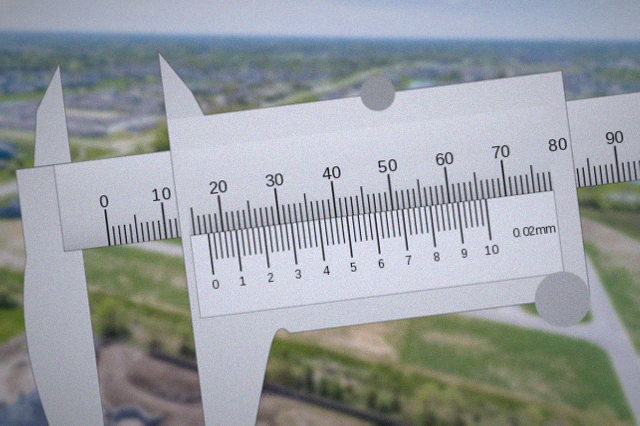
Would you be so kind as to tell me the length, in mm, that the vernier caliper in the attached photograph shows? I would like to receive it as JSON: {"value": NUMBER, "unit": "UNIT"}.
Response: {"value": 17.4, "unit": "mm"}
